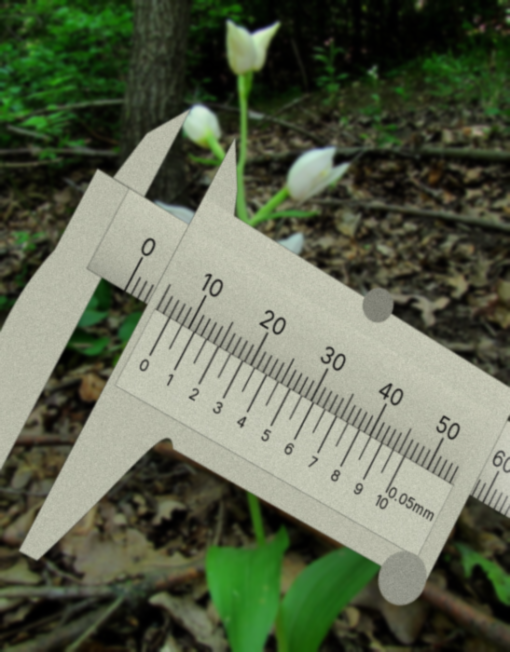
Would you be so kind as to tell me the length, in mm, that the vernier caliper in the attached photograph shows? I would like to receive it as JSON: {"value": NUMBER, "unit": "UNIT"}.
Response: {"value": 7.0, "unit": "mm"}
